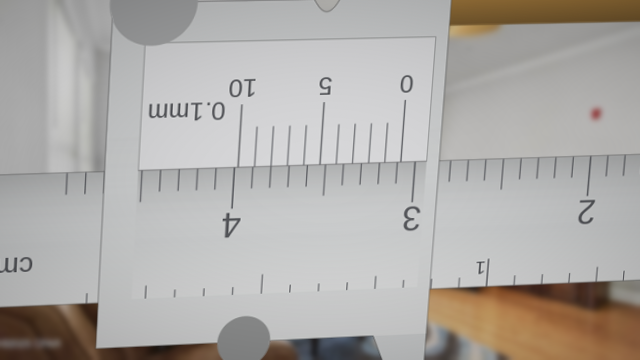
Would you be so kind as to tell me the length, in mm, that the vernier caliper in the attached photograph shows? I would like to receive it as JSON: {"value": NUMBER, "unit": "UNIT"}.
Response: {"value": 30.8, "unit": "mm"}
